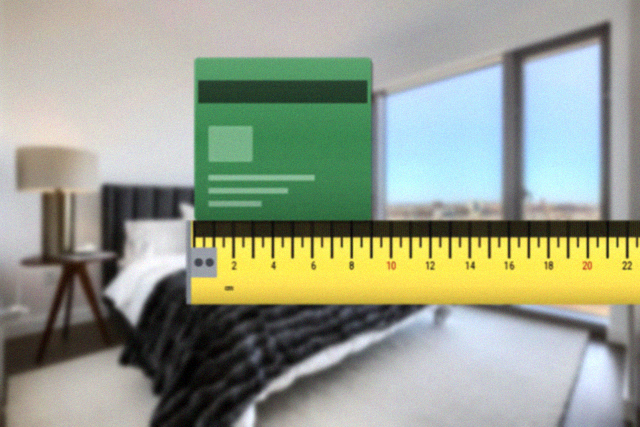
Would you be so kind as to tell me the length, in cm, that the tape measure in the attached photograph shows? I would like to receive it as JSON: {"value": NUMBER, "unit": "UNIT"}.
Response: {"value": 9, "unit": "cm"}
